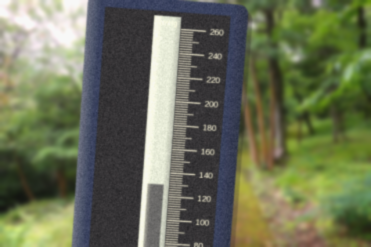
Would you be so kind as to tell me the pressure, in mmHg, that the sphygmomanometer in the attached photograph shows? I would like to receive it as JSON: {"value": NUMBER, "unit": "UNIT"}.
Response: {"value": 130, "unit": "mmHg"}
